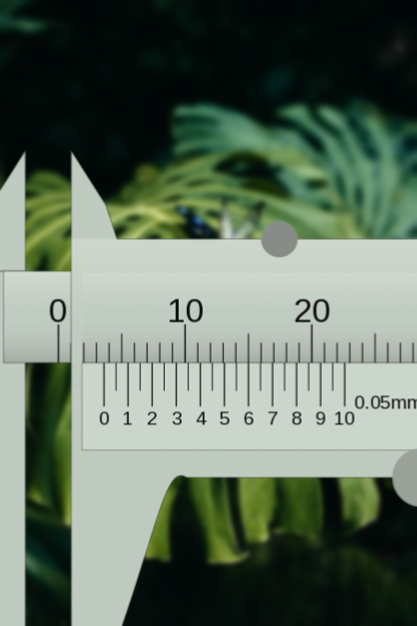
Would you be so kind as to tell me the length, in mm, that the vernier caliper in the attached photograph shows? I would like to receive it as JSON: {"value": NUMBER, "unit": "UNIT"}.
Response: {"value": 3.6, "unit": "mm"}
